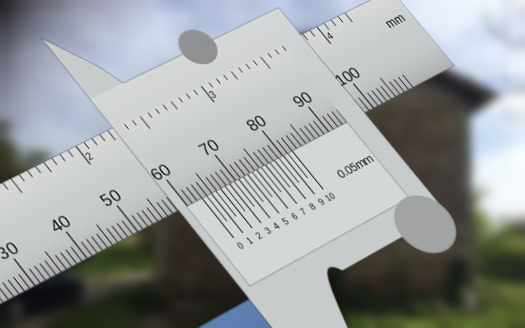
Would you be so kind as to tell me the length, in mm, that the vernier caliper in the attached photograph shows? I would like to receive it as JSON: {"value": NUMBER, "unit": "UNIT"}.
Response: {"value": 63.0, "unit": "mm"}
